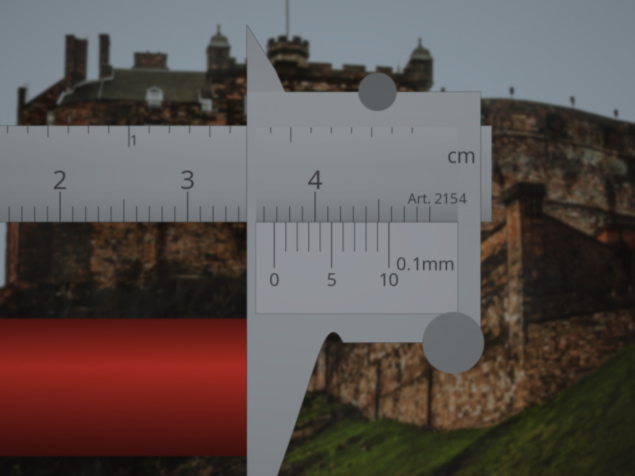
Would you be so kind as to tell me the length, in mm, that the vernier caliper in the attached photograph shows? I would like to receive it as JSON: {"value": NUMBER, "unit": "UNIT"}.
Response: {"value": 36.8, "unit": "mm"}
